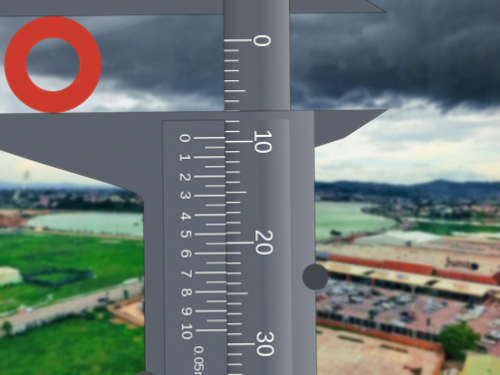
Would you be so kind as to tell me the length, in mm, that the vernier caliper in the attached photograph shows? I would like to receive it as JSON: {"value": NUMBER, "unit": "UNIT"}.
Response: {"value": 9.6, "unit": "mm"}
